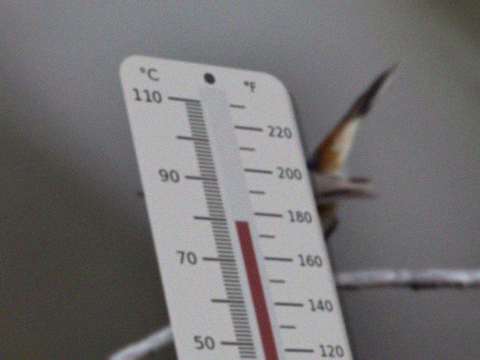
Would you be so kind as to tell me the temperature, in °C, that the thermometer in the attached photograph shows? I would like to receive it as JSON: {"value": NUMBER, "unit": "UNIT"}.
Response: {"value": 80, "unit": "°C"}
